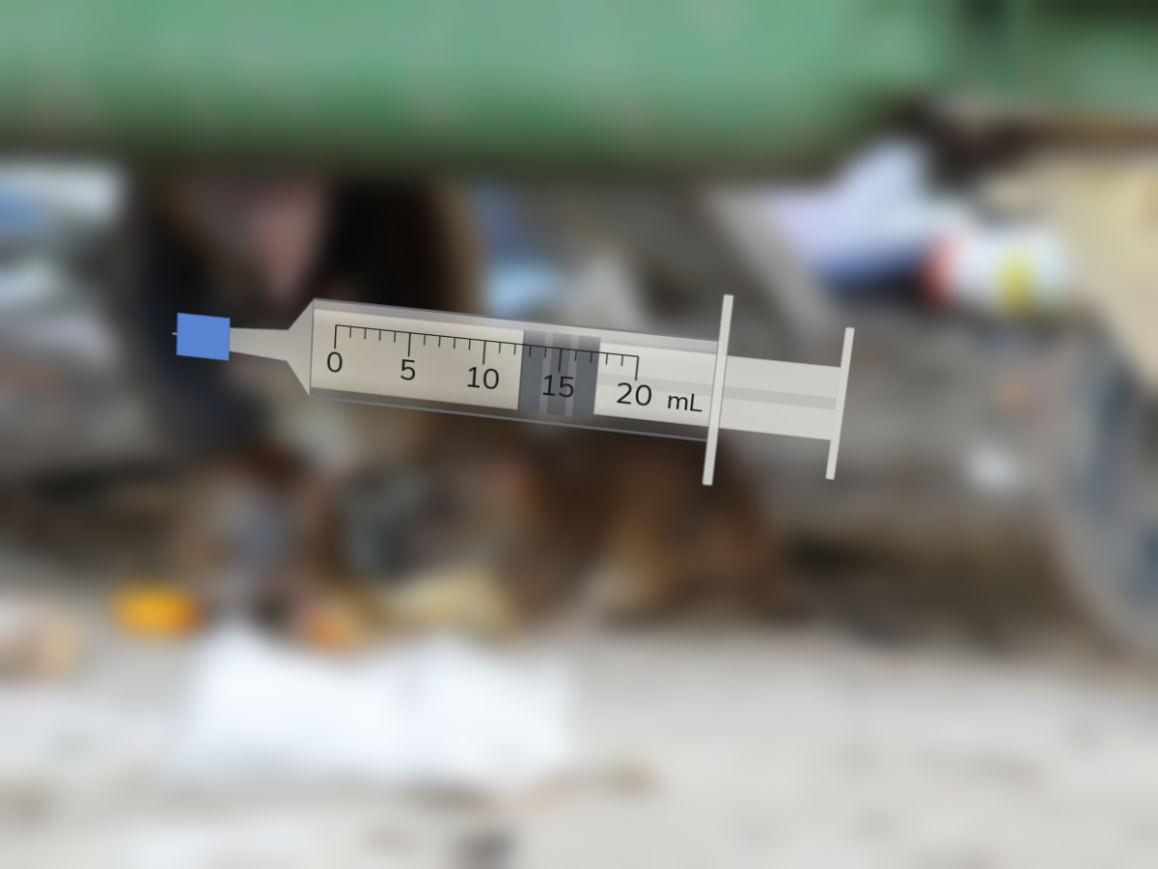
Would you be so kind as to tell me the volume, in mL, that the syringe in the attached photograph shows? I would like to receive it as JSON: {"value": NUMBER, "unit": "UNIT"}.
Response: {"value": 12.5, "unit": "mL"}
